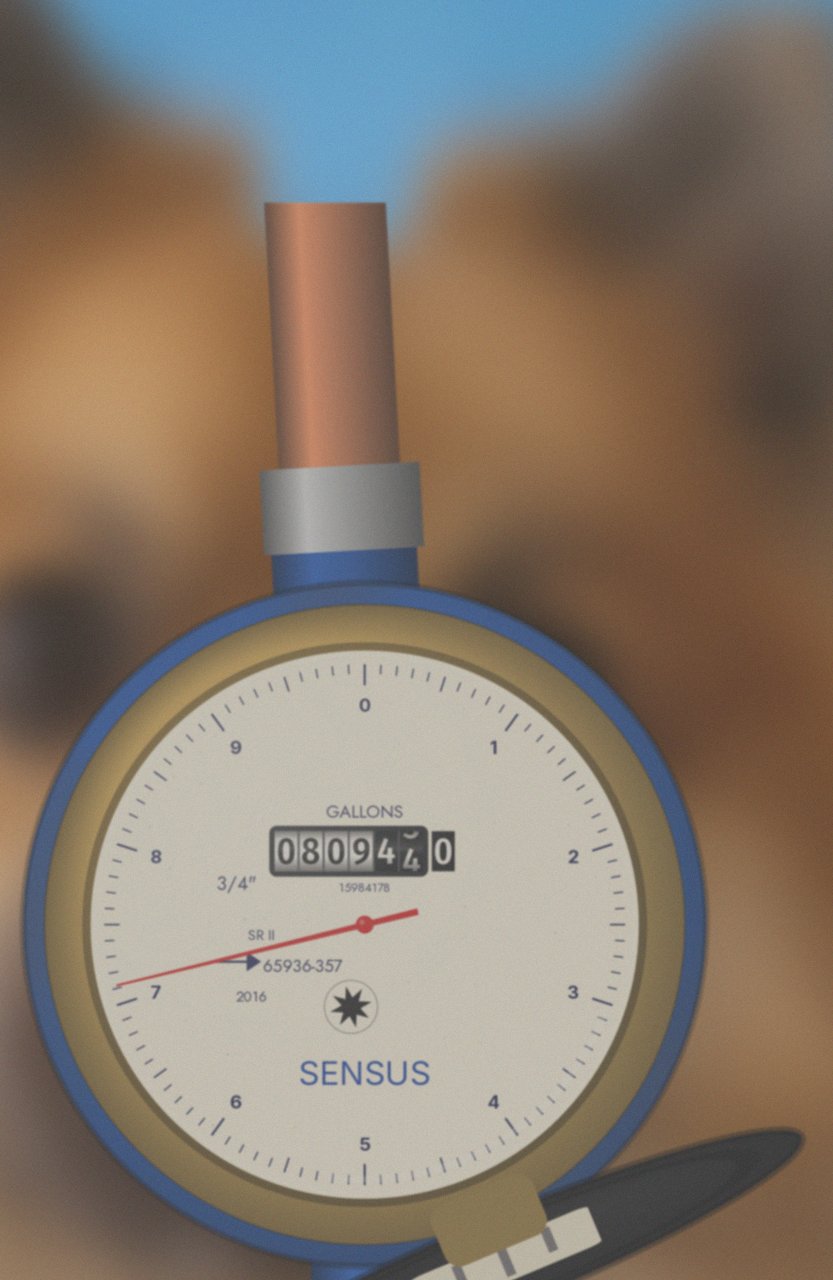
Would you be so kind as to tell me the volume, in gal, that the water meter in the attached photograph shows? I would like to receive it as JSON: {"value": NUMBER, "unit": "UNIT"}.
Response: {"value": 809437.1, "unit": "gal"}
